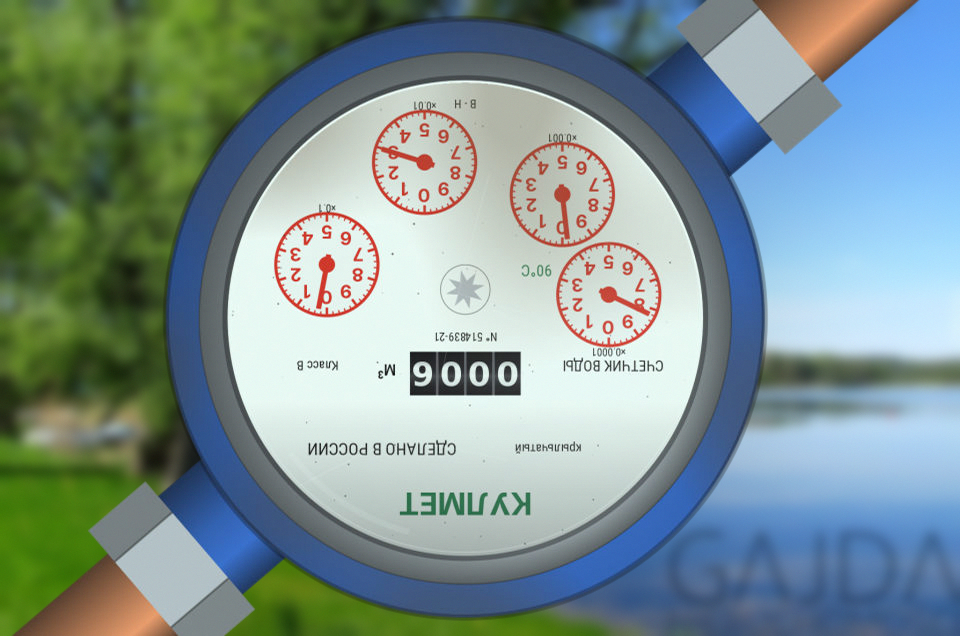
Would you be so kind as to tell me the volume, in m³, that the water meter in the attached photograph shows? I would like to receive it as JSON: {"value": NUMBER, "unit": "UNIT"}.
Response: {"value": 6.0298, "unit": "m³"}
